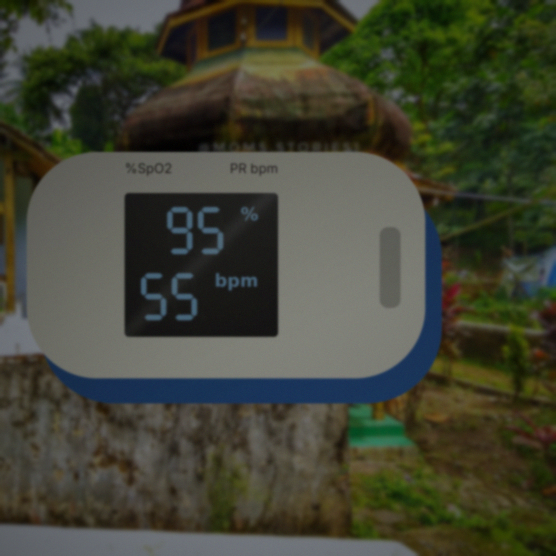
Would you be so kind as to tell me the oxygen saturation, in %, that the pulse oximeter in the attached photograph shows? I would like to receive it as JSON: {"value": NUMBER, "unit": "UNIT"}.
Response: {"value": 95, "unit": "%"}
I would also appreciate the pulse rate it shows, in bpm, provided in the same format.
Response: {"value": 55, "unit": "bpm"}
